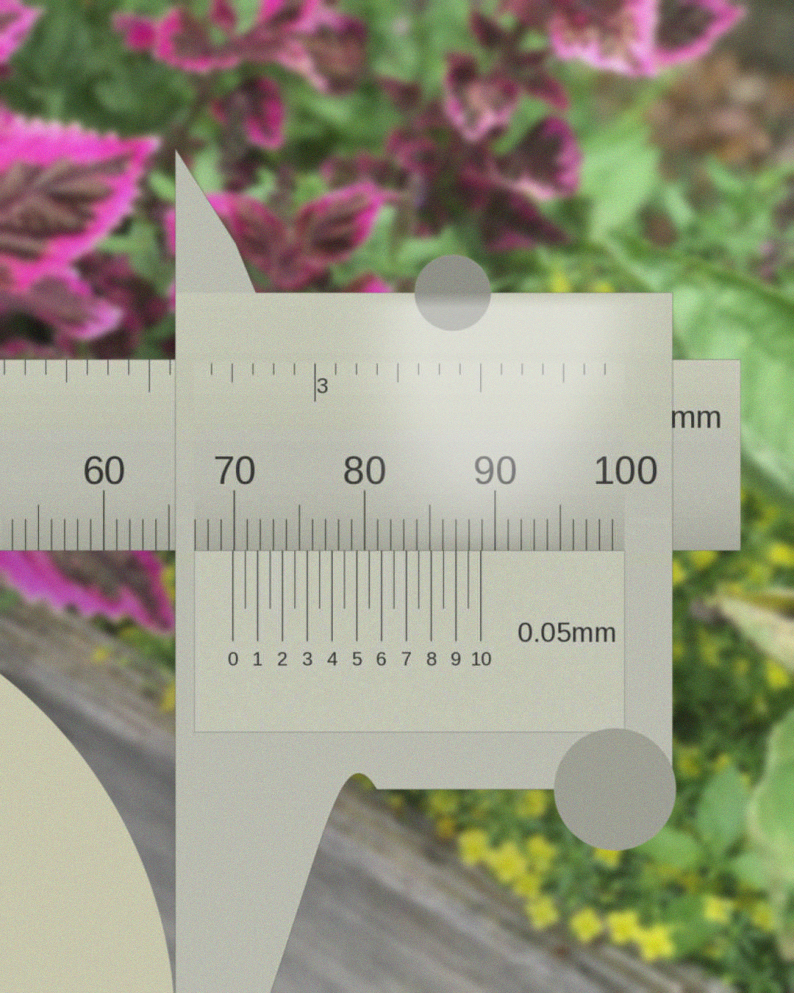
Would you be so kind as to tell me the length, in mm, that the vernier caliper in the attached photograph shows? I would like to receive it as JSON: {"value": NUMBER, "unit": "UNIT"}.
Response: {"value": 69.9, "unit": "mm"}
